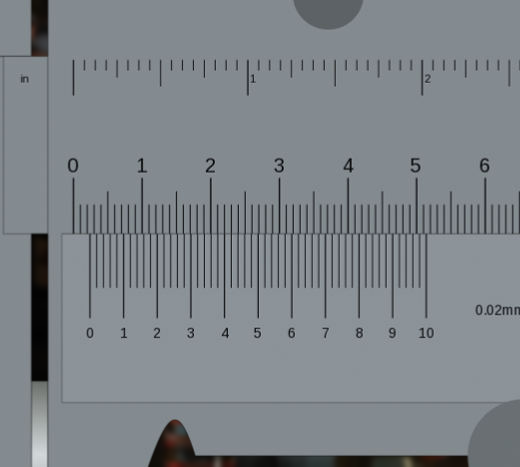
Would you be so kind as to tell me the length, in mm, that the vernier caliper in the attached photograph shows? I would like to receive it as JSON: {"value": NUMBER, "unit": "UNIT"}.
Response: {"value": 2.4, "unit": "mm"}
